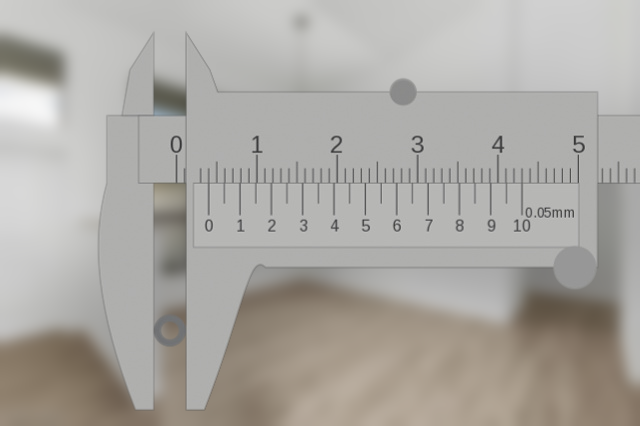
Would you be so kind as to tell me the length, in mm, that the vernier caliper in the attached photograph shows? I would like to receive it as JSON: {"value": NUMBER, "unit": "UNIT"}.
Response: {"value": 4.0, "unit": "mm"}
